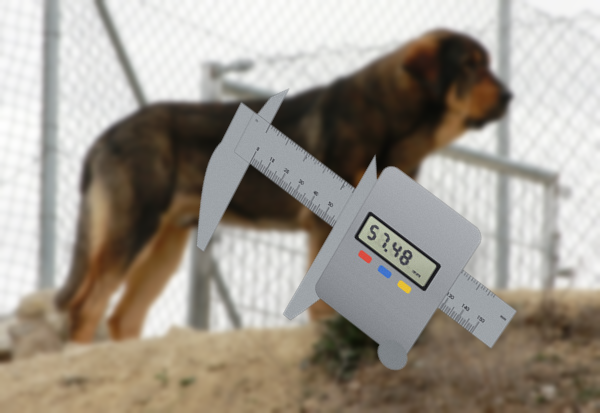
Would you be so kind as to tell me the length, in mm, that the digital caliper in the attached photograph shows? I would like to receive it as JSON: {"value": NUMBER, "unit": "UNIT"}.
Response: {"value": 57.48, "unit": "mm"}
